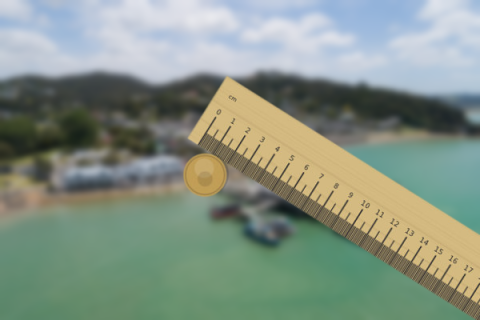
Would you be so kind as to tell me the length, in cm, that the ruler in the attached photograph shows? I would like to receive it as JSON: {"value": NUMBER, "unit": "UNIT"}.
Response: {"value": 2.5, "unit": "cm"}
